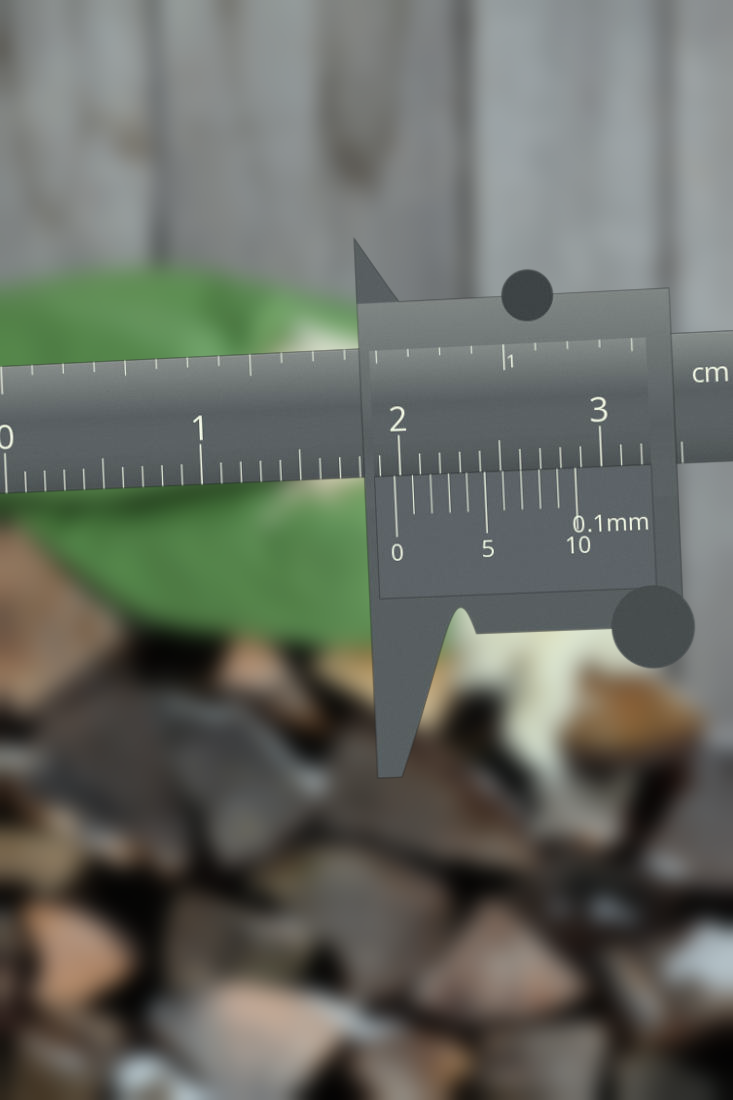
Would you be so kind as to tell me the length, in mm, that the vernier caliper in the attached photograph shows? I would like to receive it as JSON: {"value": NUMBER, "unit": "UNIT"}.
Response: {"value": 19.7, "unit": "mm"}
